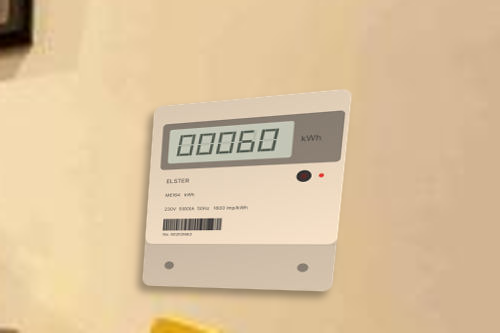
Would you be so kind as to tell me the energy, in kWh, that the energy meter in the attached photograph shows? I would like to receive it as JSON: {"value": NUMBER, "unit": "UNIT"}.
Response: {"value": 60, "unit": "kWh"}
